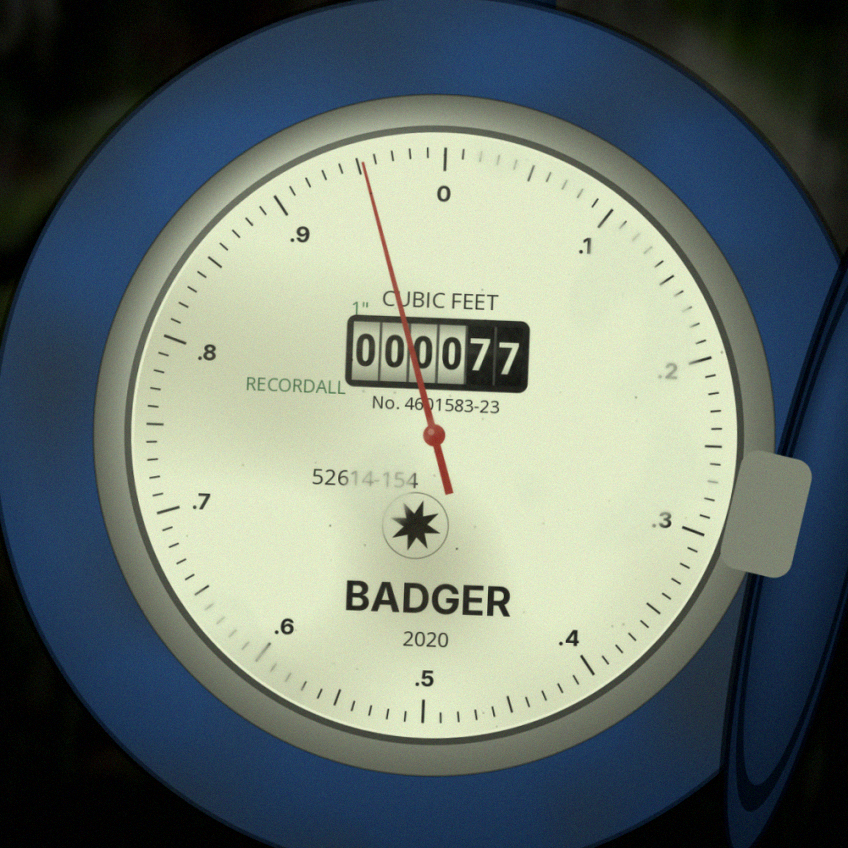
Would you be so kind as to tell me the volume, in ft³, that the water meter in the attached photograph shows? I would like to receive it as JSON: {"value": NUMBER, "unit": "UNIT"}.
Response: {"value": 76.95, "unit": "ft³"}
